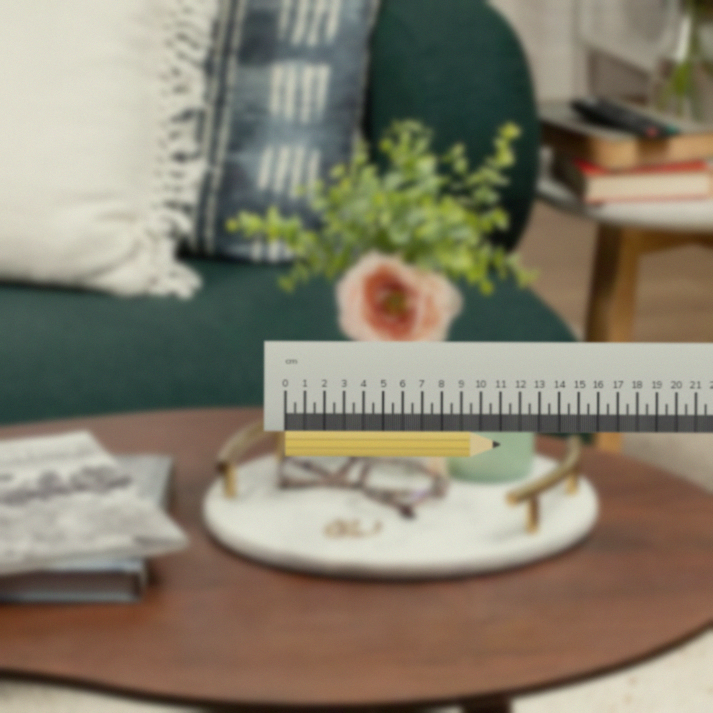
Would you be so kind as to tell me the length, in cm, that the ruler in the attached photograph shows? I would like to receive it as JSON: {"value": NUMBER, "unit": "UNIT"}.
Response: {"value": 11, "unit": "cm"}
